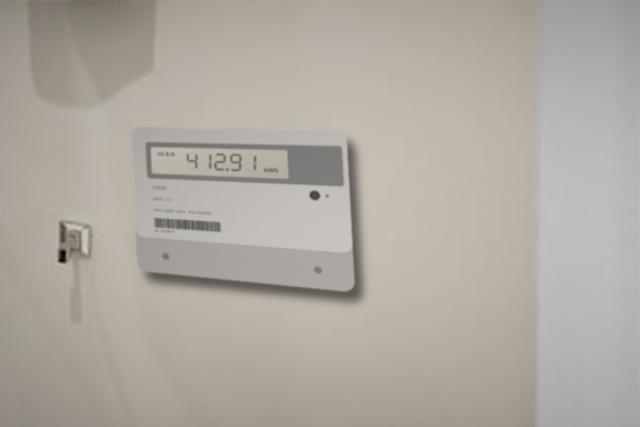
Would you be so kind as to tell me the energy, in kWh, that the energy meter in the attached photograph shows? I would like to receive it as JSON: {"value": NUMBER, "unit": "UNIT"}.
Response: {"value": 412.91, "unit": "kWh"}
